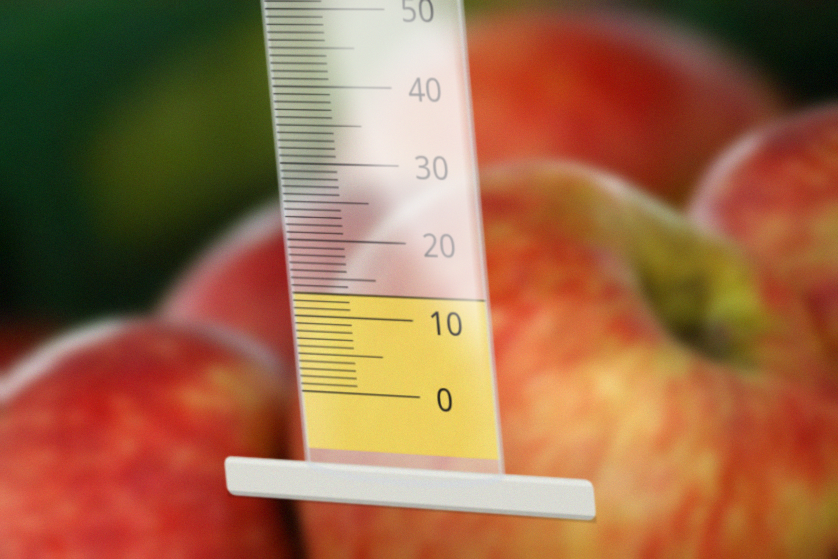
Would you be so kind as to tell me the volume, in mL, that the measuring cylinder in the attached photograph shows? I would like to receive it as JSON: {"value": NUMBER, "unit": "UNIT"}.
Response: {"value": 13, "unit": "mL"}
